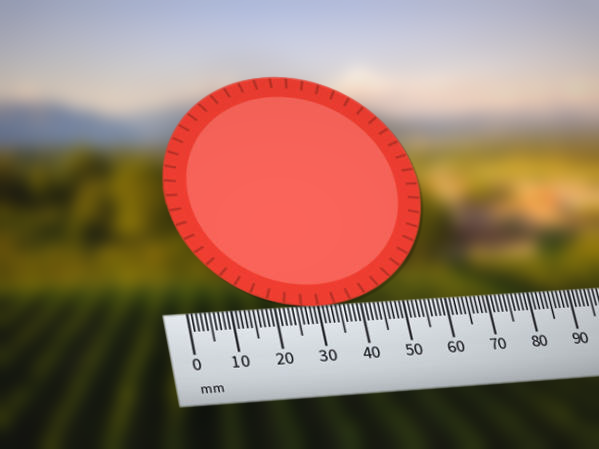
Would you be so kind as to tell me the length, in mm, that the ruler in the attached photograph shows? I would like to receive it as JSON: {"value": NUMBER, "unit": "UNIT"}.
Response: {"value": 60, "unit": "mm"}
